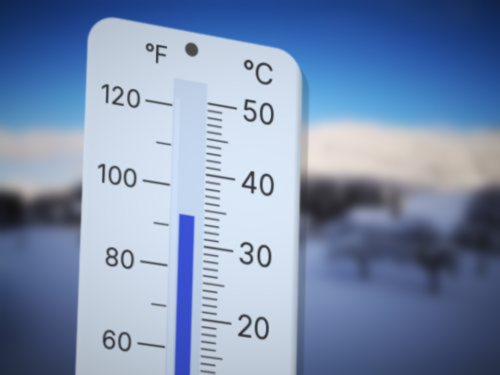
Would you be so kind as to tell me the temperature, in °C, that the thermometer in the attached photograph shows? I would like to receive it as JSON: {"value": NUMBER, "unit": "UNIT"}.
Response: {"value": 34, "unit": "°C"}
